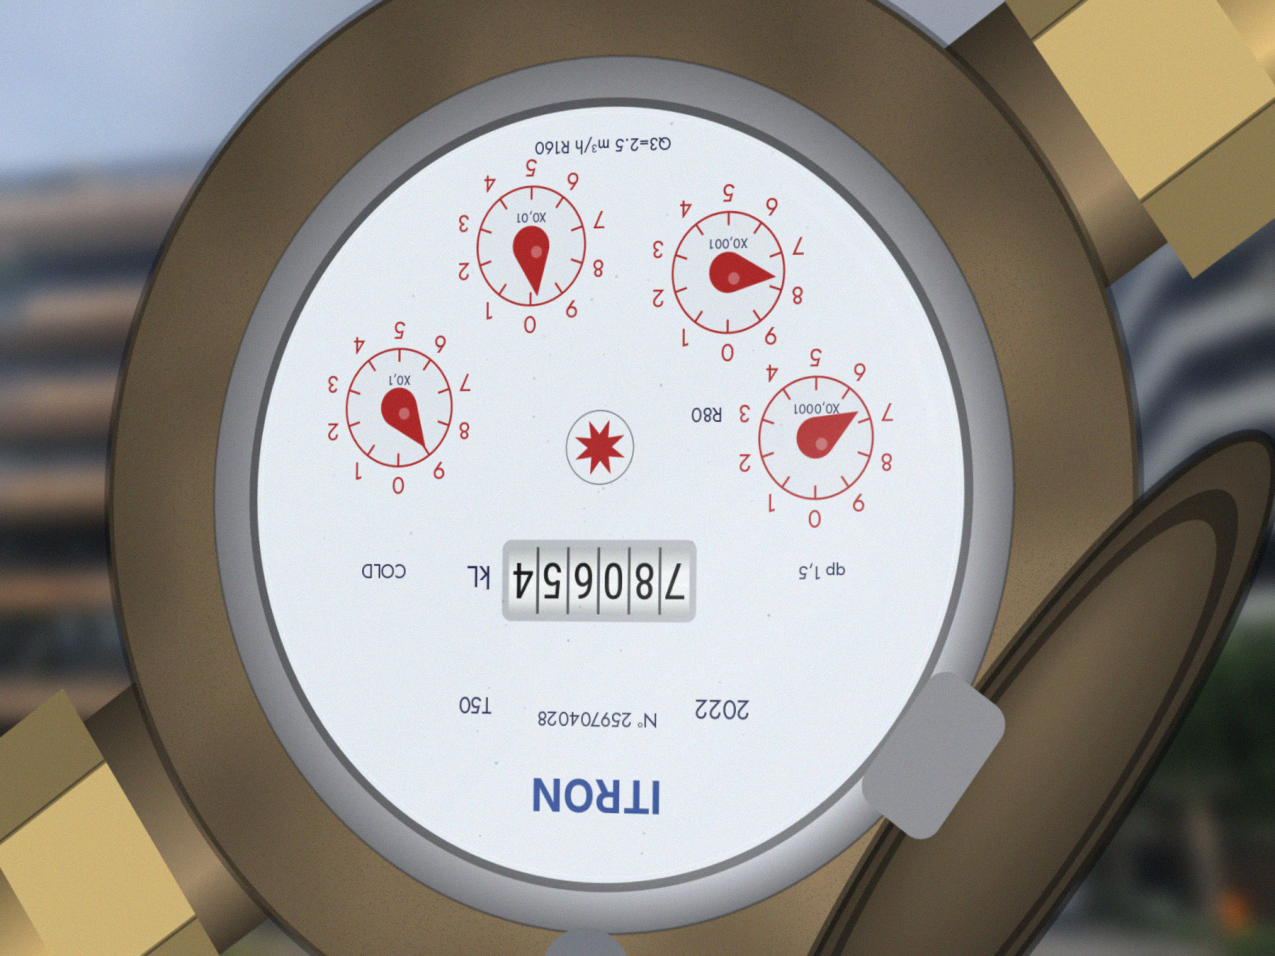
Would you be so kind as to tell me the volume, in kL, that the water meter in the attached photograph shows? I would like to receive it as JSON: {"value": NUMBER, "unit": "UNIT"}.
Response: {"value": 780654.8976, "unit": "kL"}
